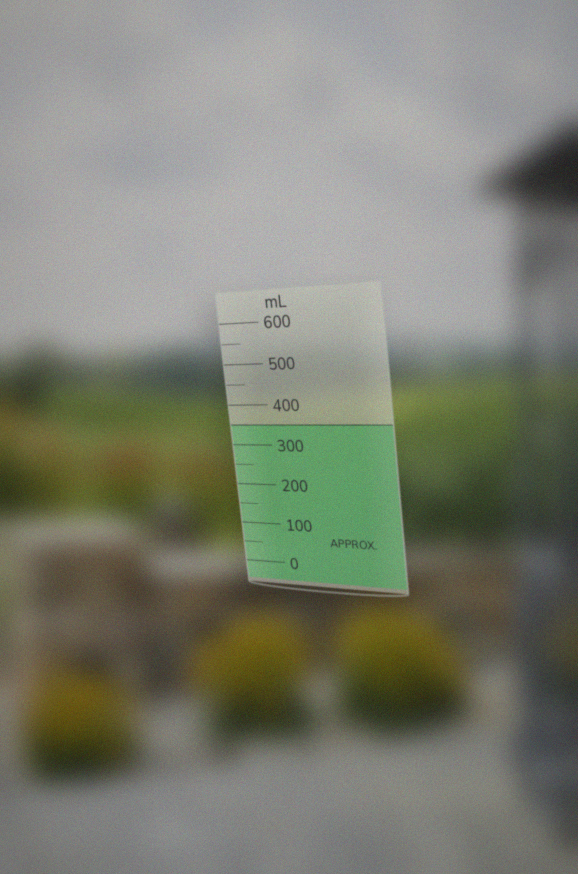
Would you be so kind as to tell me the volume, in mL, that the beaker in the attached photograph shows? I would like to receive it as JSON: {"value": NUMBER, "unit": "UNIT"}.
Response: {"value": 350, "unit": "mL"}
